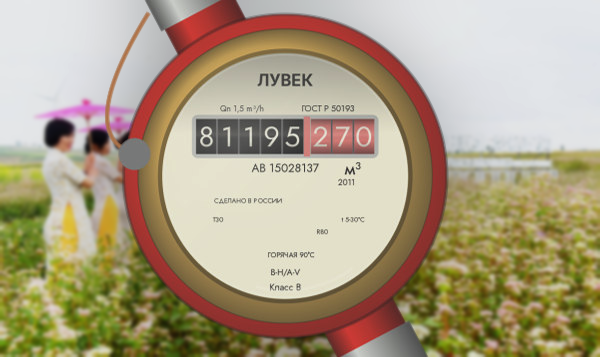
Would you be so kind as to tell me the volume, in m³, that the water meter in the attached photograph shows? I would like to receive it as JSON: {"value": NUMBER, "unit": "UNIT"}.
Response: {"value": 81195.270, "unit": "m³"}
